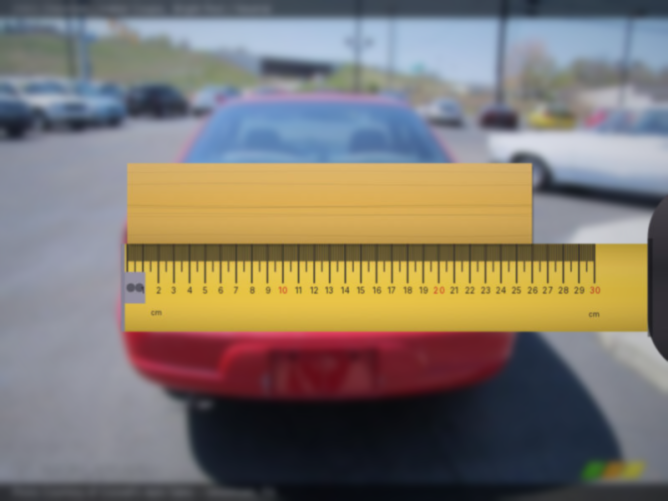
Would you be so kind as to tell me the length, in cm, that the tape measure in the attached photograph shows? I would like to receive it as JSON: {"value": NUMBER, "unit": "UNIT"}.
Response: {"value": 26, "unit": "cm"}
